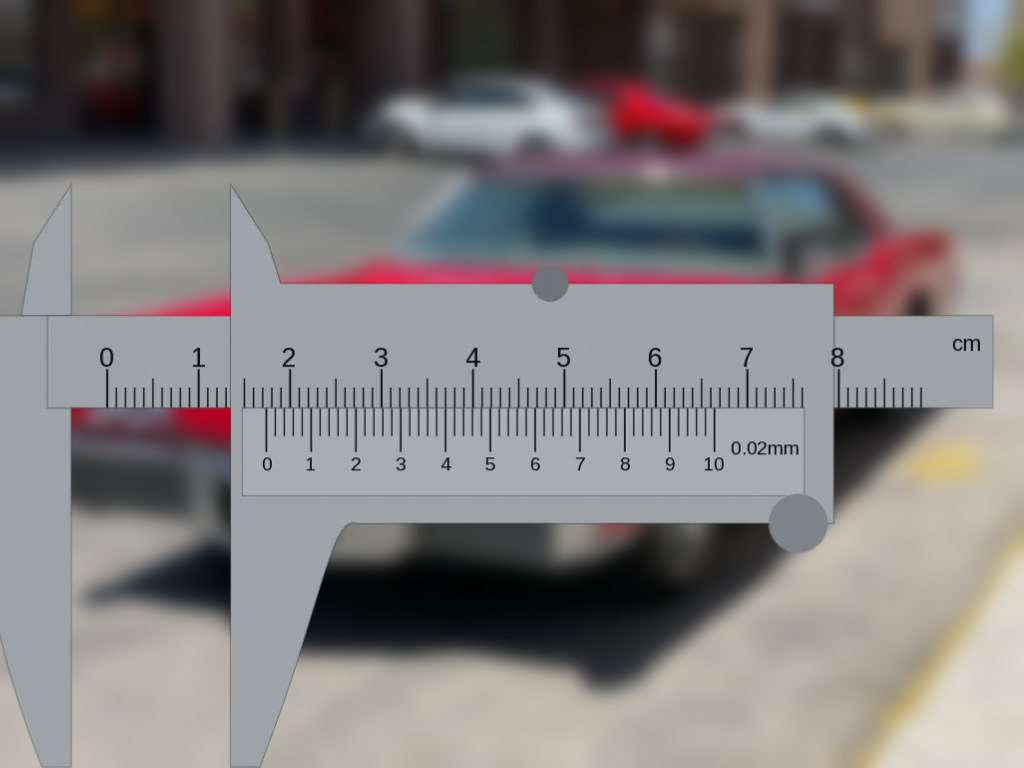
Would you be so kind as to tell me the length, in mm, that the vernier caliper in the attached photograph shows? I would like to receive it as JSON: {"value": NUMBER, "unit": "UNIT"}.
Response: {"value": 17.4, "unit": "mm"}
